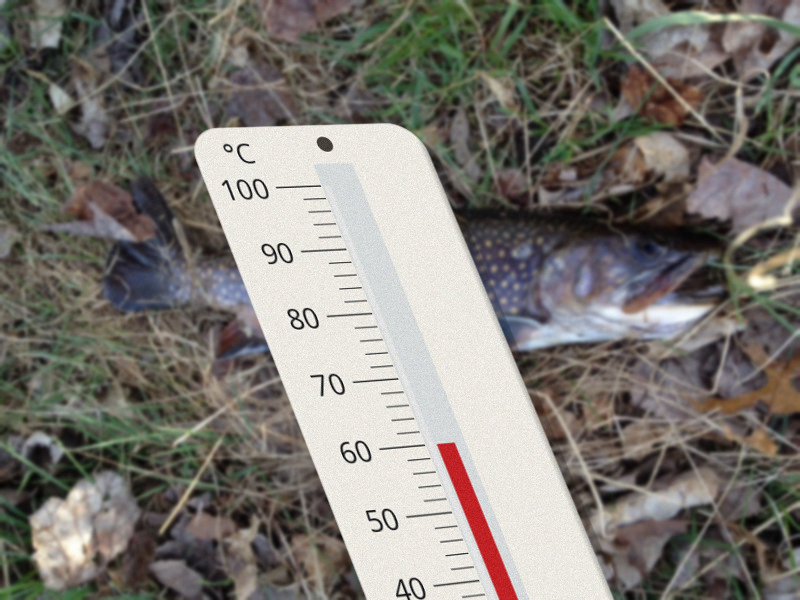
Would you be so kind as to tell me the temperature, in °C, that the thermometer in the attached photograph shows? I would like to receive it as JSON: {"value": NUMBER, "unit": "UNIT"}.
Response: {"value": 60, "unit": "°C"}
